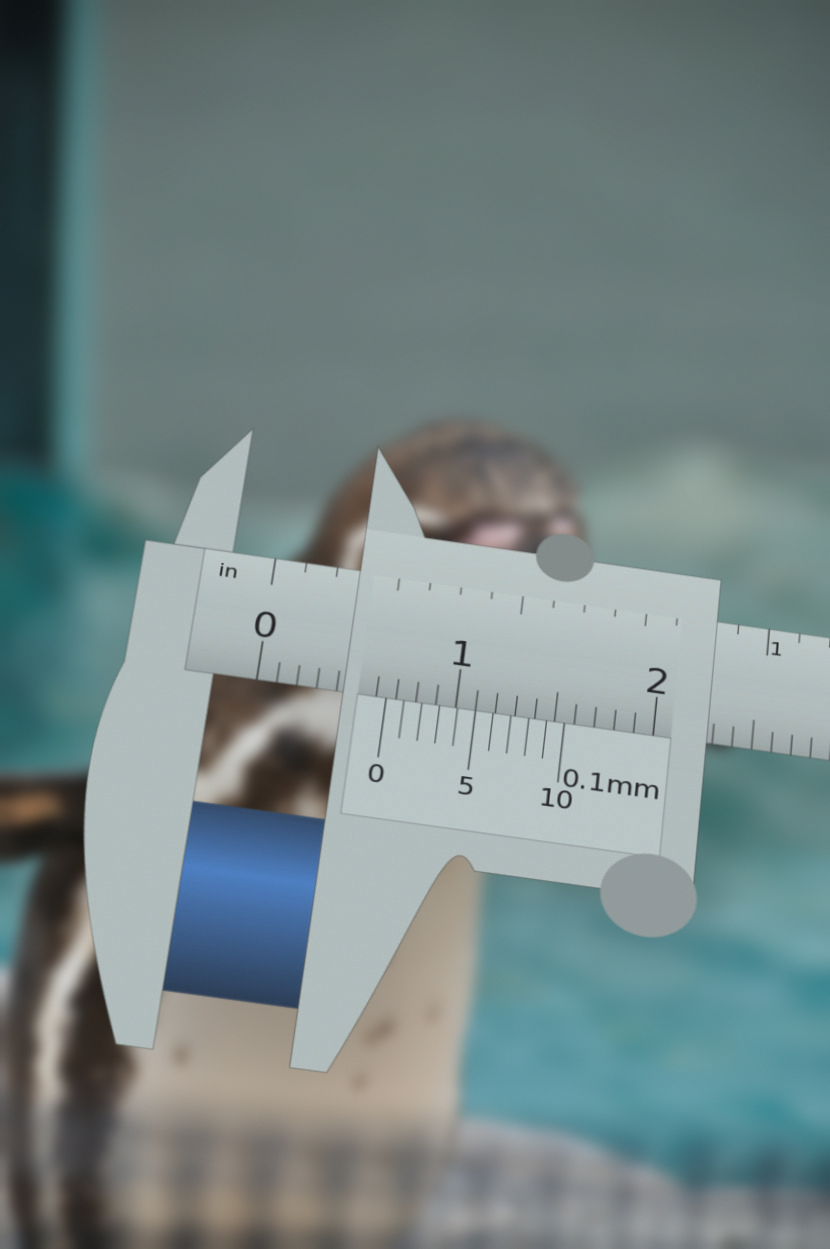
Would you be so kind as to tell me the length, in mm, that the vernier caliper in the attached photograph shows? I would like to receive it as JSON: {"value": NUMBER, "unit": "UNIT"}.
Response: {"value": 6.5, "unit": "mm"}
